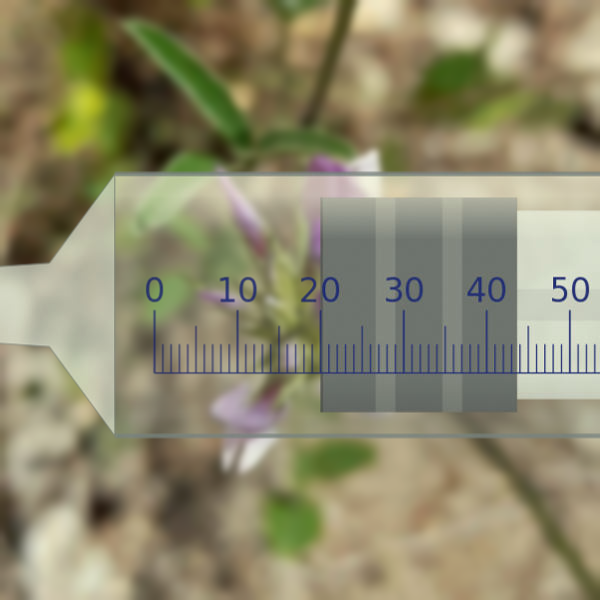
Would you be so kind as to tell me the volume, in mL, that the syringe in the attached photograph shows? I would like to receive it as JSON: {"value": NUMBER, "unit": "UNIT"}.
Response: {"value": 20, "unit": "mL"}
